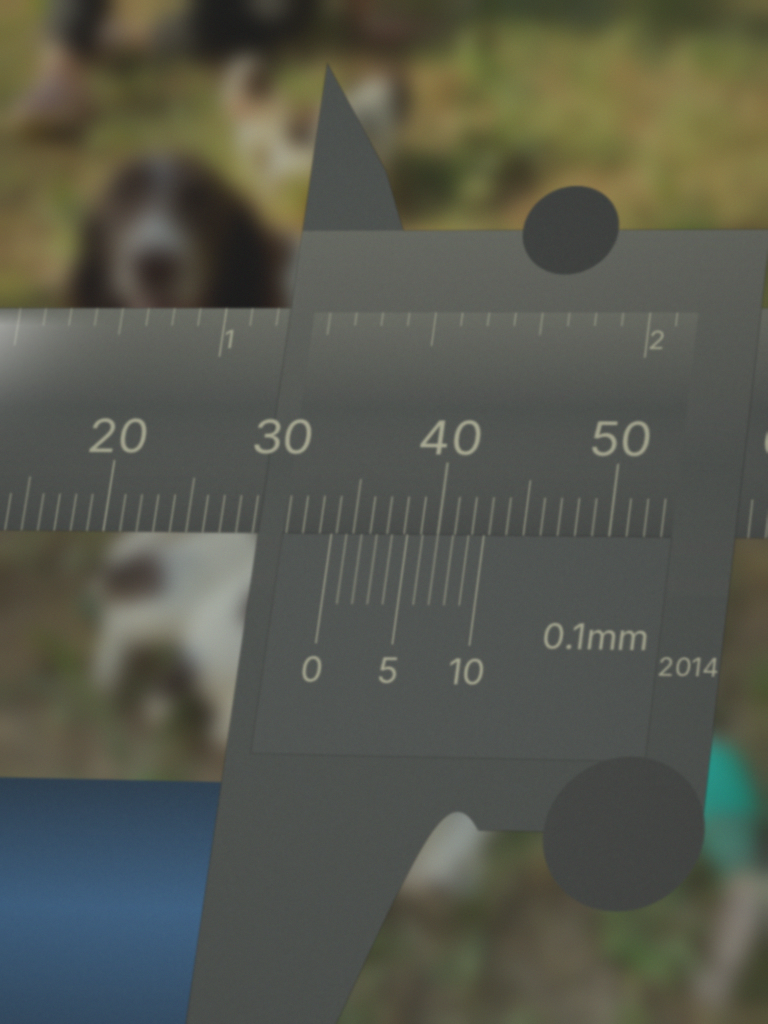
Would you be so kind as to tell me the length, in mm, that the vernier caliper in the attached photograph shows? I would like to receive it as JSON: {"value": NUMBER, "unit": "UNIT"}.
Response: {"value": 33.7, "unit": "mm"}
